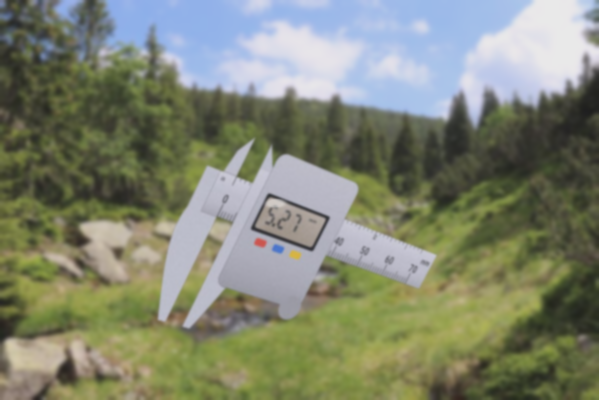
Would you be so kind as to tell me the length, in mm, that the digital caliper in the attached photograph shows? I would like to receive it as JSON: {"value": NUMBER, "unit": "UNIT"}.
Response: {"value": 5.27, "unit": "mm"}
